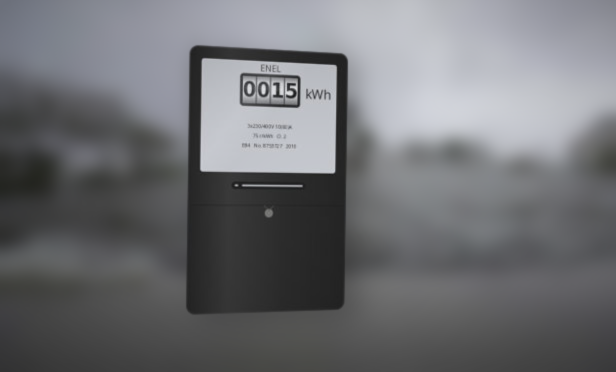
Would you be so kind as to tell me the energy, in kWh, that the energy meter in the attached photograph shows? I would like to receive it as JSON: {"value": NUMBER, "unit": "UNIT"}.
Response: {"value": 15, "unit": "kWh"}
